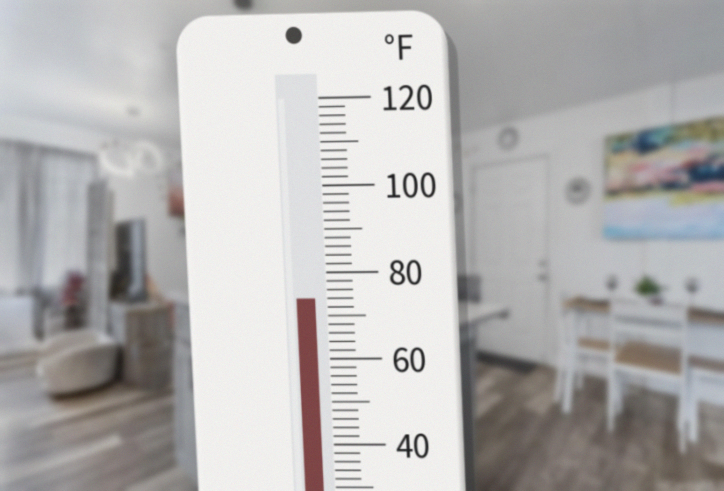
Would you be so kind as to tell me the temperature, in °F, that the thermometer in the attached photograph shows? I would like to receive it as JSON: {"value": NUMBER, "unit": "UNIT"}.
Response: {"value": 74, "unit": "°F"}
